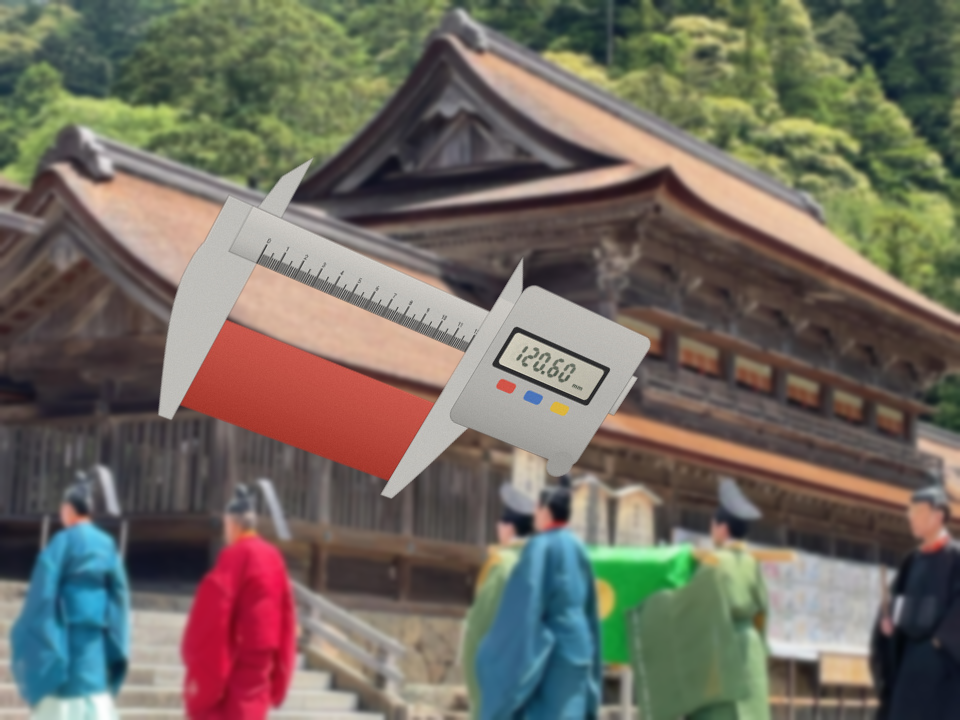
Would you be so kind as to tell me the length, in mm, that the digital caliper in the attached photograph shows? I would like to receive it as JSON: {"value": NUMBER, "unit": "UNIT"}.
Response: {"value": 120.60, "unit": "mm"}
